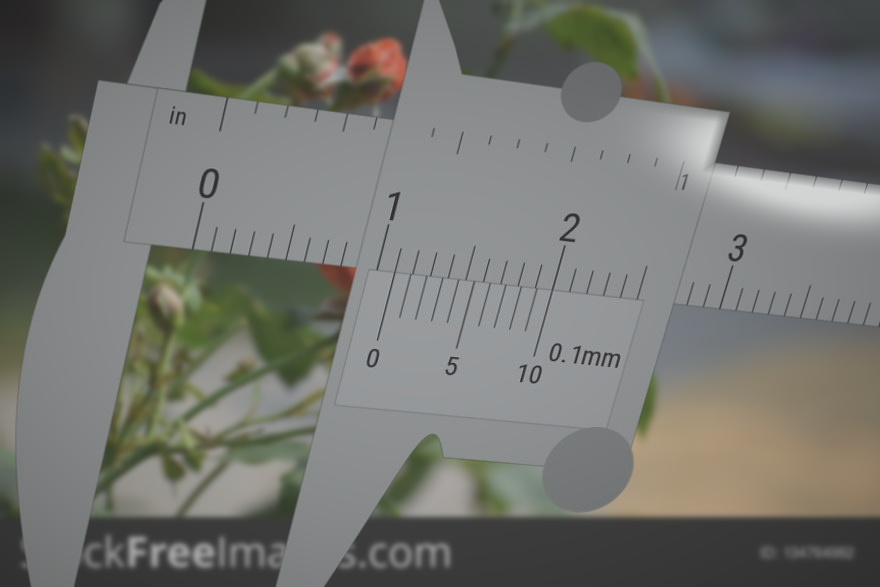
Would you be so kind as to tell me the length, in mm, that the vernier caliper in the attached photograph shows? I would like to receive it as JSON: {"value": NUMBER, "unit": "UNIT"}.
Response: {"value": 11.0, "unit": "mm"}
